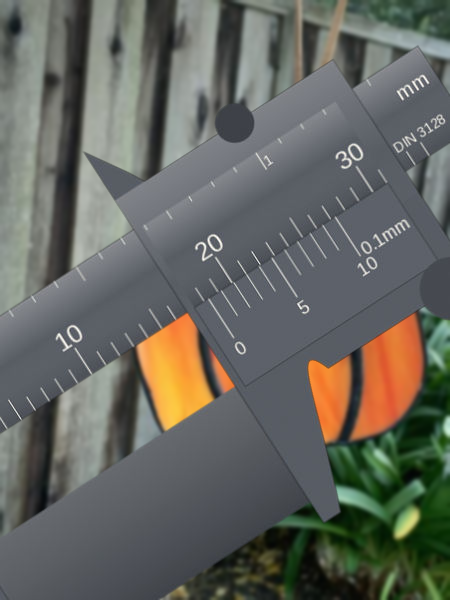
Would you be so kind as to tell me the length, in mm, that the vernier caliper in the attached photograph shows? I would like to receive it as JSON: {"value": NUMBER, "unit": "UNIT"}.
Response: {"value": 18.3, "unit": "mm"}
